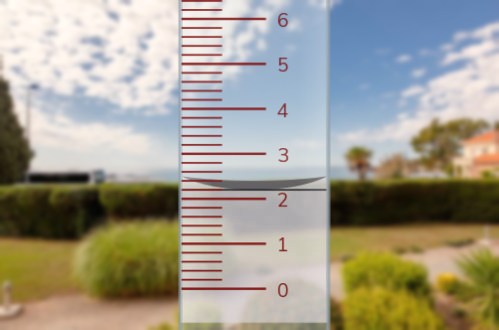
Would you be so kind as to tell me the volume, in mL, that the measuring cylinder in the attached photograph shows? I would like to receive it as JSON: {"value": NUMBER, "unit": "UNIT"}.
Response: {"value": 2.2, "unit": "mL"}
